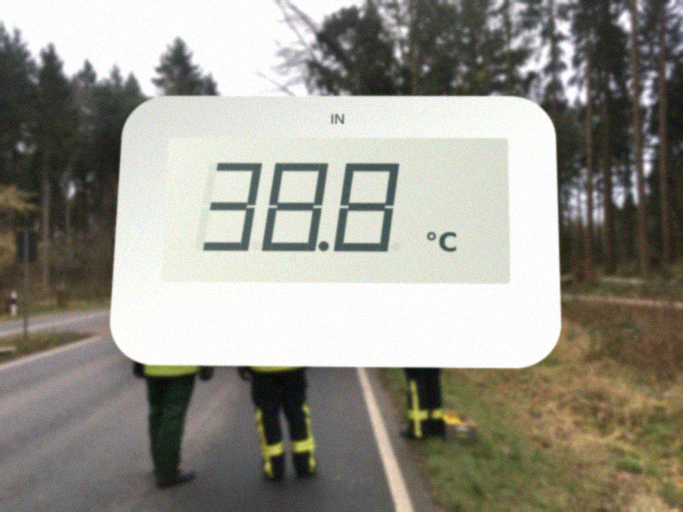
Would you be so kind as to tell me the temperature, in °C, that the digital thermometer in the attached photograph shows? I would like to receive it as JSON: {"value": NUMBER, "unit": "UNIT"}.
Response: {"value": 38.8, "unit": "°C"}
